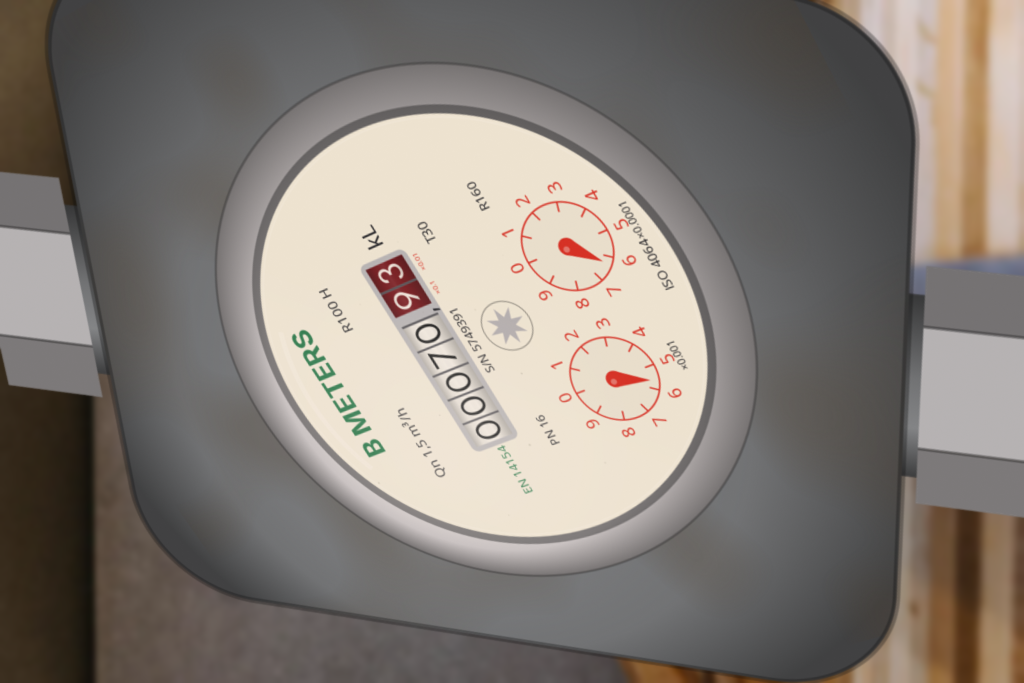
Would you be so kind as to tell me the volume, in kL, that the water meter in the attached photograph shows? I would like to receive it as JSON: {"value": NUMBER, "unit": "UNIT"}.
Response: {"value": 70.9356, "unit": "kL"}
